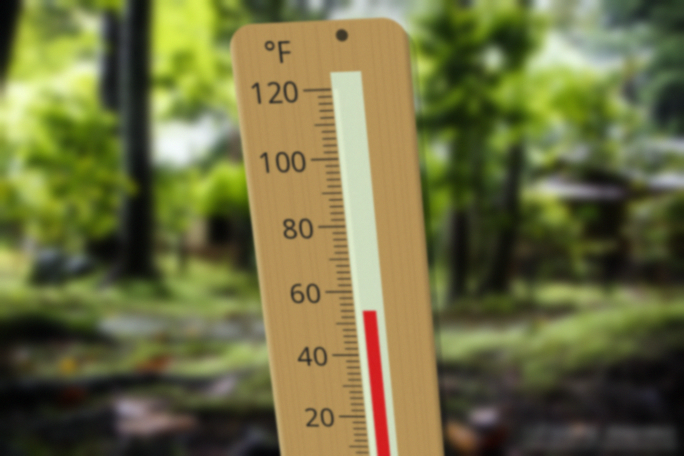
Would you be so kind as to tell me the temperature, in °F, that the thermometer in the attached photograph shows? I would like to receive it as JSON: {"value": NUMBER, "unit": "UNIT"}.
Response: {"value": 54, "unit": "°F"}
